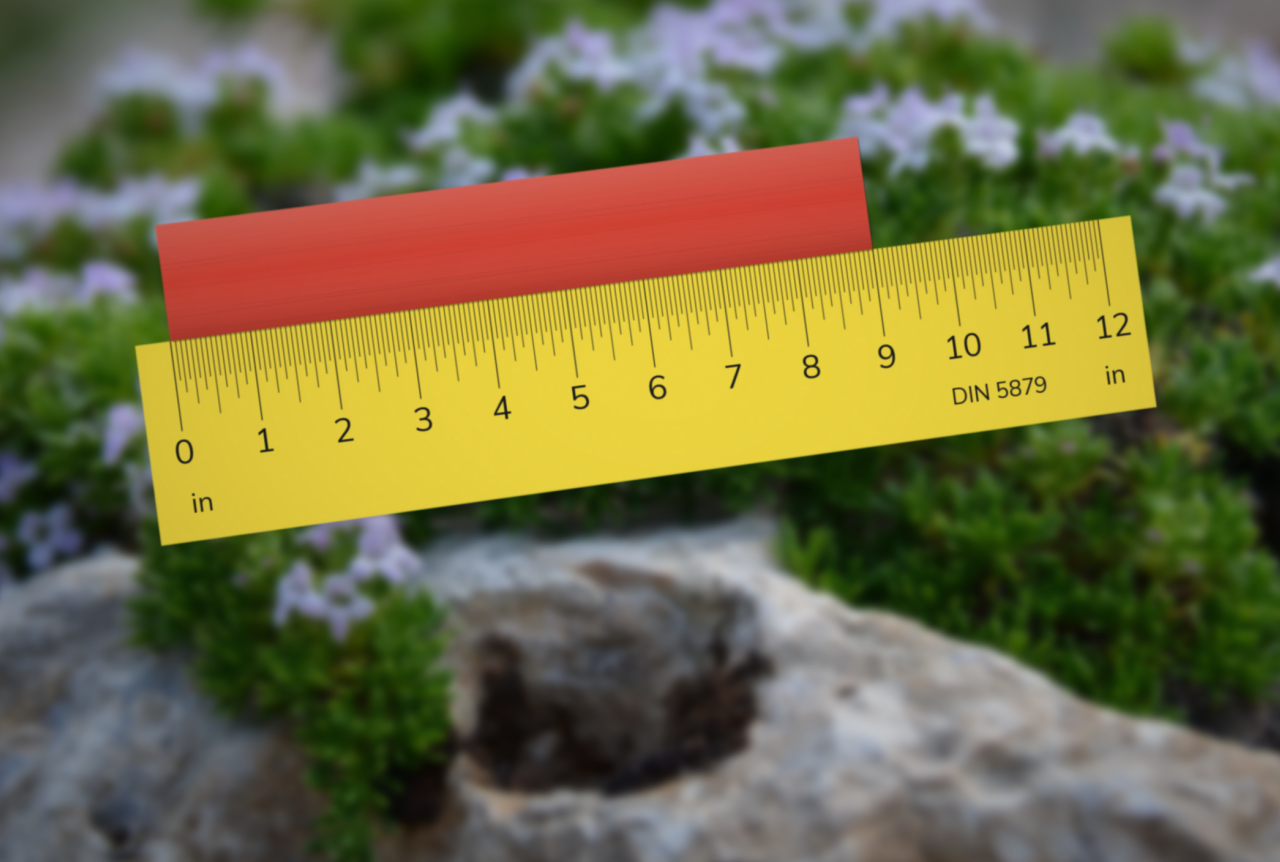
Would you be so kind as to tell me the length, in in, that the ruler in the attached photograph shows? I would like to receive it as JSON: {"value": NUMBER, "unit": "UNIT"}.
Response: {"value": 9, "unit": "in"}
